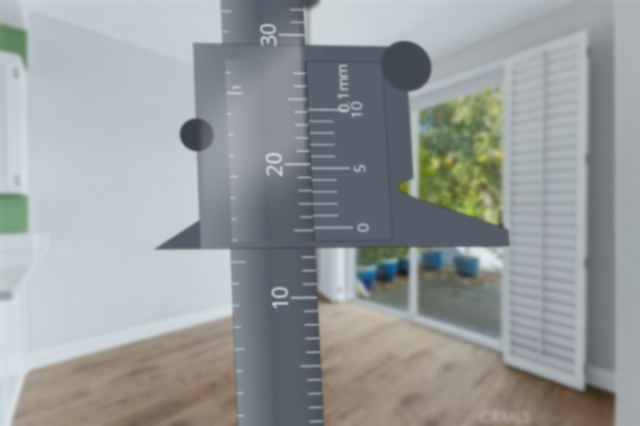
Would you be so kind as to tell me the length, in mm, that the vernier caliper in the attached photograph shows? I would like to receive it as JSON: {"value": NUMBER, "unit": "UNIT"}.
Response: {"value": 15.2, "unit": "mm"}
